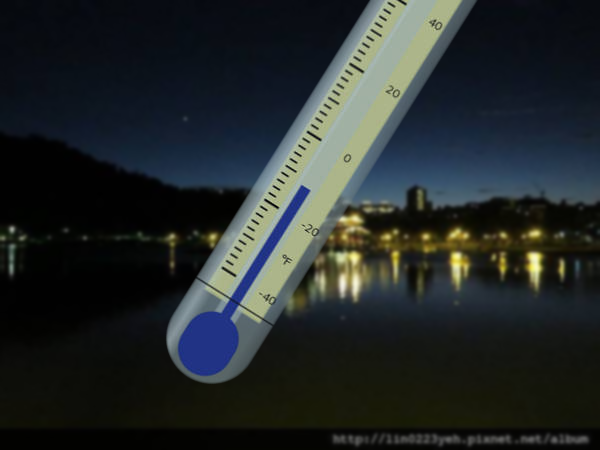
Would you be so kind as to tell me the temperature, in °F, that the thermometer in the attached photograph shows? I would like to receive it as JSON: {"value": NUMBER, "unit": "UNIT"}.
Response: {"value": -12, "unit": "°F"}
